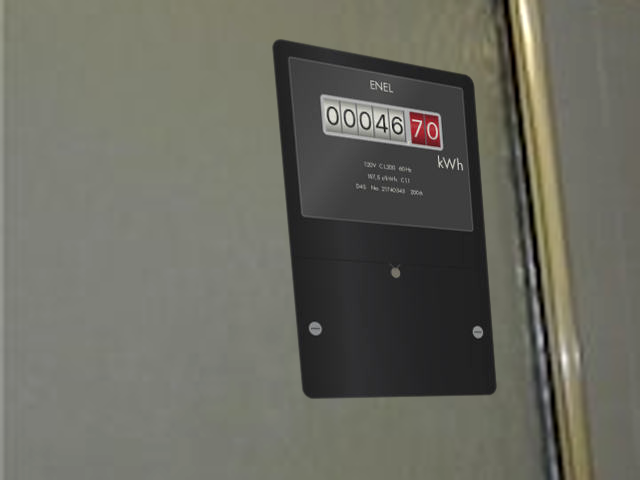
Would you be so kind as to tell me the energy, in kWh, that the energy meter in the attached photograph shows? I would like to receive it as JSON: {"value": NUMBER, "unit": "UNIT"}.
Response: {"value": 46.70, "unit": "kWh"}
